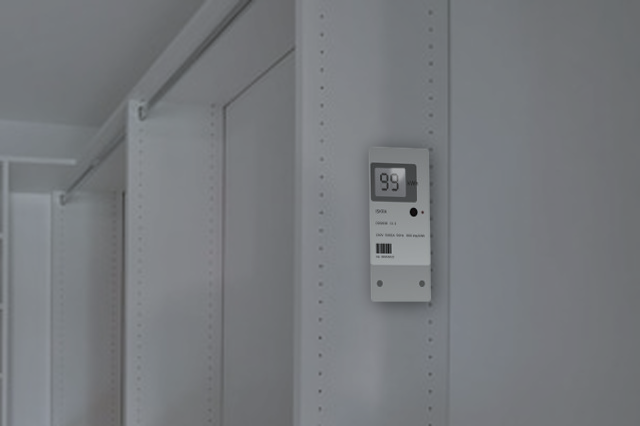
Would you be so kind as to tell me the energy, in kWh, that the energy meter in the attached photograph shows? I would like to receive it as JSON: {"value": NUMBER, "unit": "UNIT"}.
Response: {"value": 99, "unit": "kWh"}
